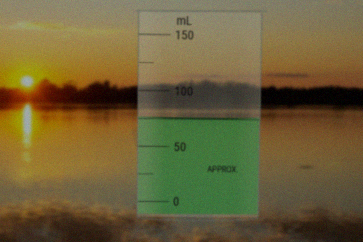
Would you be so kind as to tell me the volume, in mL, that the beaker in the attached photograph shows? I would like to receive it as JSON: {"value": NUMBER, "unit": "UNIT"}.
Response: {"value": 75, "unit": "mL"}
